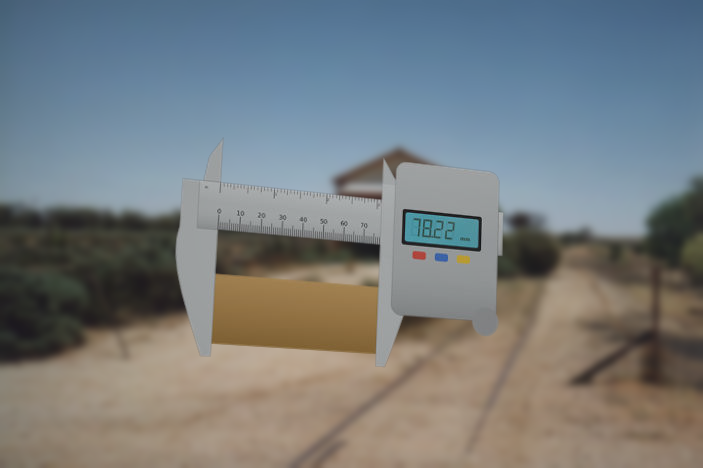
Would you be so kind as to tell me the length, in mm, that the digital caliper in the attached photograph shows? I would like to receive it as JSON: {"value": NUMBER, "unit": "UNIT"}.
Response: {"value": 78.22, "unit": "mm"}
